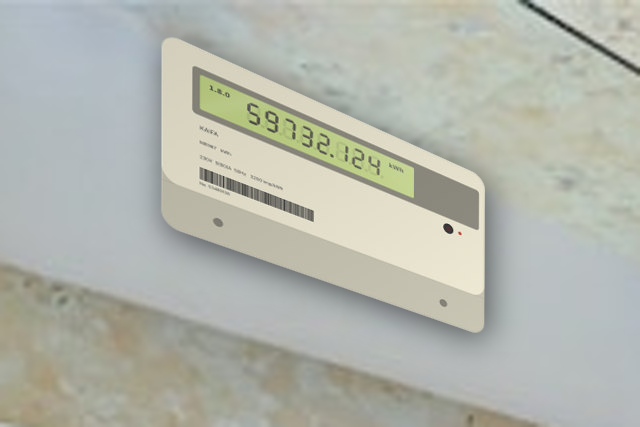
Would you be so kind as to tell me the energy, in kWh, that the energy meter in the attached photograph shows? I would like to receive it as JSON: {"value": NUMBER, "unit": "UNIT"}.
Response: {"value": 59732.124, "unit": "kWh"}
